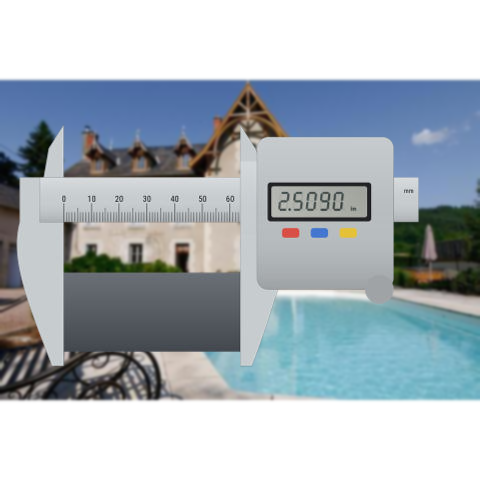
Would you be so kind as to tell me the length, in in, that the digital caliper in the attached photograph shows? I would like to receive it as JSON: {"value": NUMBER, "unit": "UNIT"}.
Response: {"value": 2.5090, "unit": "in"}
